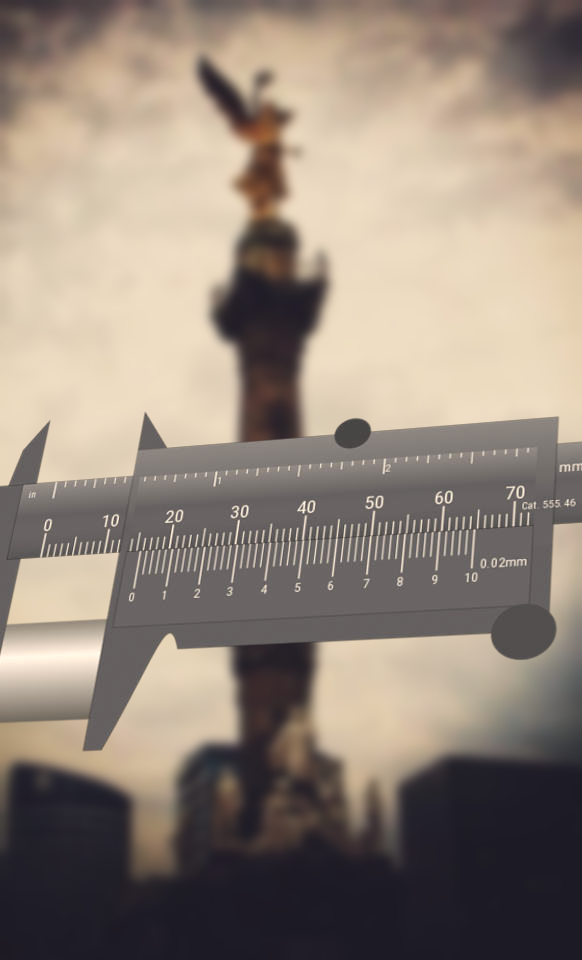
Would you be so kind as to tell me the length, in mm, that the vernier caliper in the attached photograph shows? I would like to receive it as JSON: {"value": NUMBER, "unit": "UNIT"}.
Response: {"value": 15.6, "unit": "mm"}
